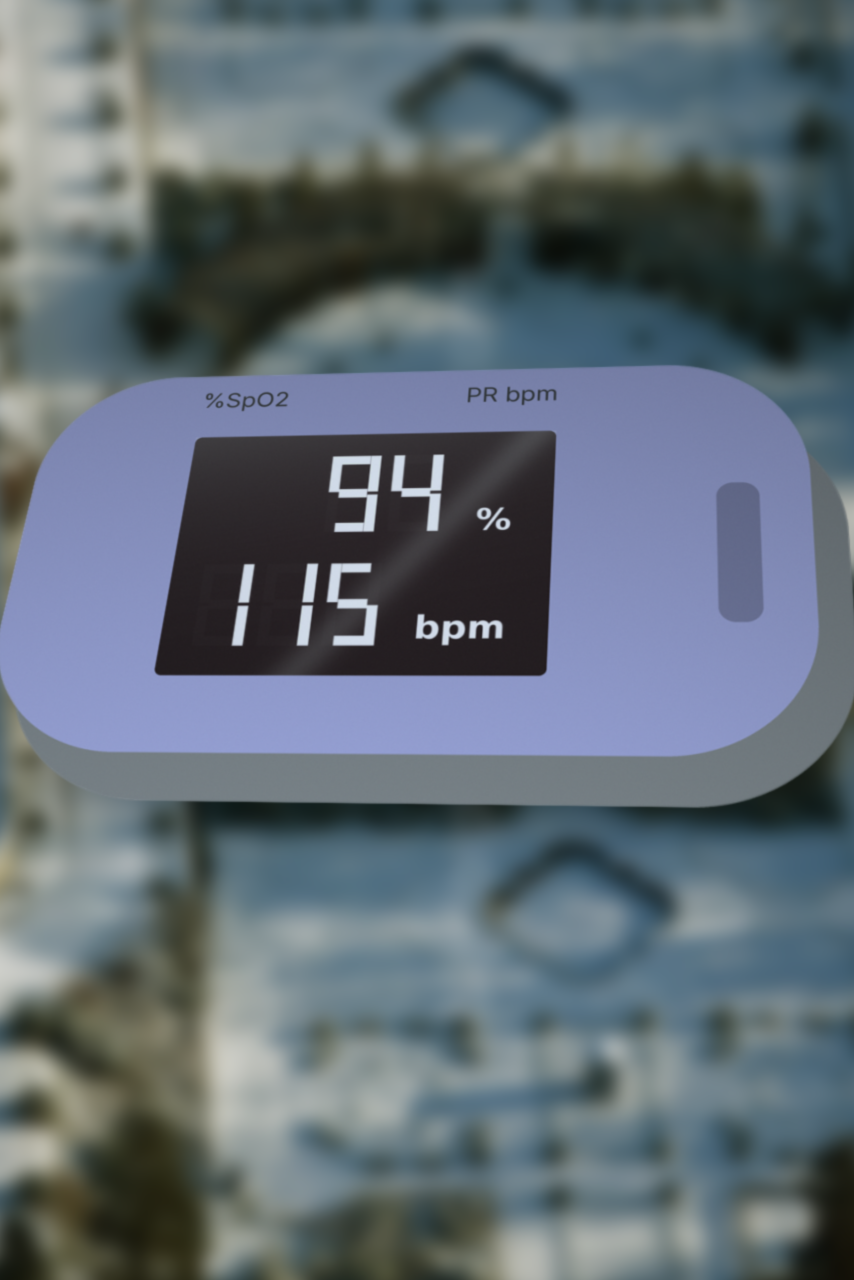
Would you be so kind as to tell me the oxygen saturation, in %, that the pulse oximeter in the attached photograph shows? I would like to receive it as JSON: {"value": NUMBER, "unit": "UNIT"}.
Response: {"value": 94, "unit": "%"}
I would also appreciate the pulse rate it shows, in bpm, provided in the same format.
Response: {"value": 115, "unit": "bpm"}
